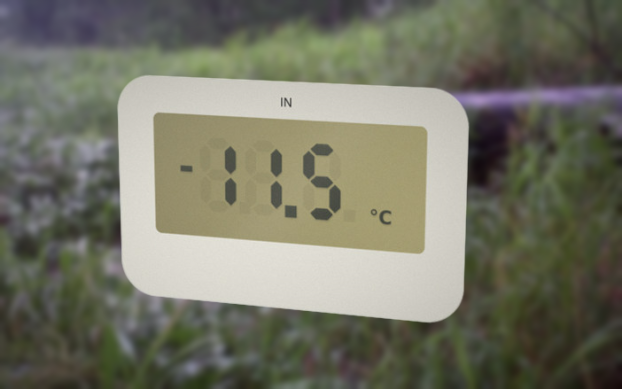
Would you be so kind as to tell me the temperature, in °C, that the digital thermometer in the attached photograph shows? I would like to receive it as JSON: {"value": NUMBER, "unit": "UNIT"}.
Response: {"value": -11.5, "unit": "°C"}
